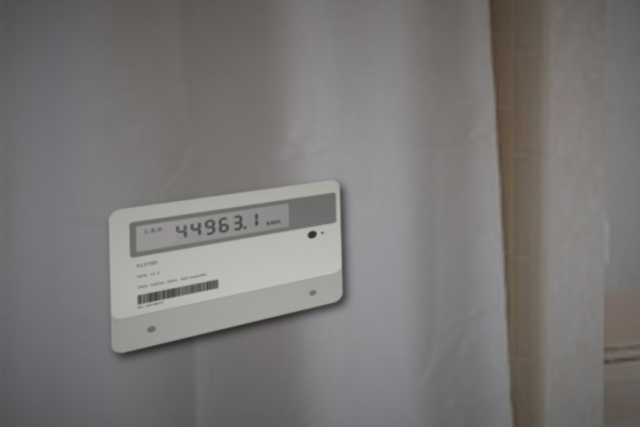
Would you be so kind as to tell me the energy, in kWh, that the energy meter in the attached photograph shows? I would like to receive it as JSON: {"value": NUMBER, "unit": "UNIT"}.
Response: {"value": 44963.1, "unit": "kWh"}
